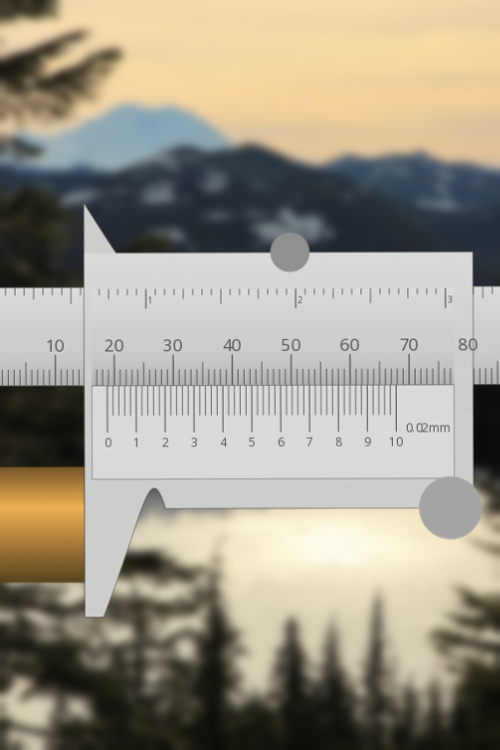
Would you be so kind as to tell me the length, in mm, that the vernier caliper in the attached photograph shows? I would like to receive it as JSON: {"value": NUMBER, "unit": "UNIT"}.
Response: {"value": 18.8, "unit": "mm"}
